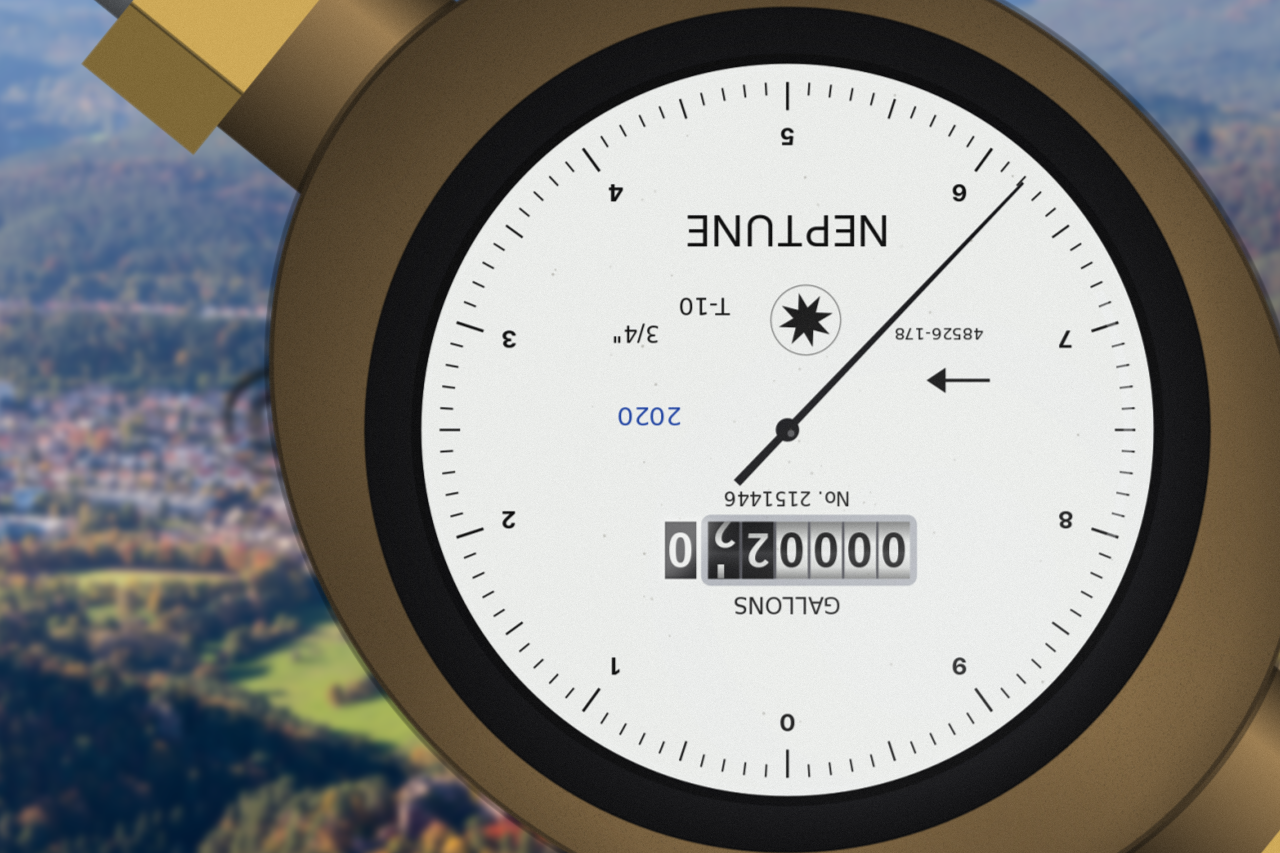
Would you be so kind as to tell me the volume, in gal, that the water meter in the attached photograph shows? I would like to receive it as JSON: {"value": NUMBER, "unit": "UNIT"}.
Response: {"value": 216.2, "unit": "gal"}
